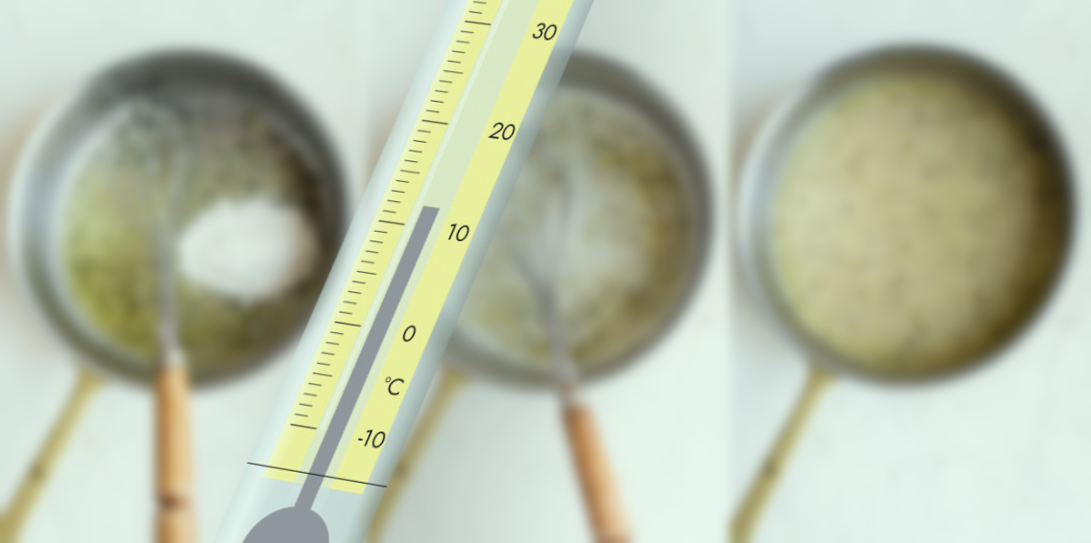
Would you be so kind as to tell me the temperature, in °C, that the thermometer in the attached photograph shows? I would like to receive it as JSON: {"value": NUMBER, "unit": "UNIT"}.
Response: {"value": 12, "unit": "°C"}
